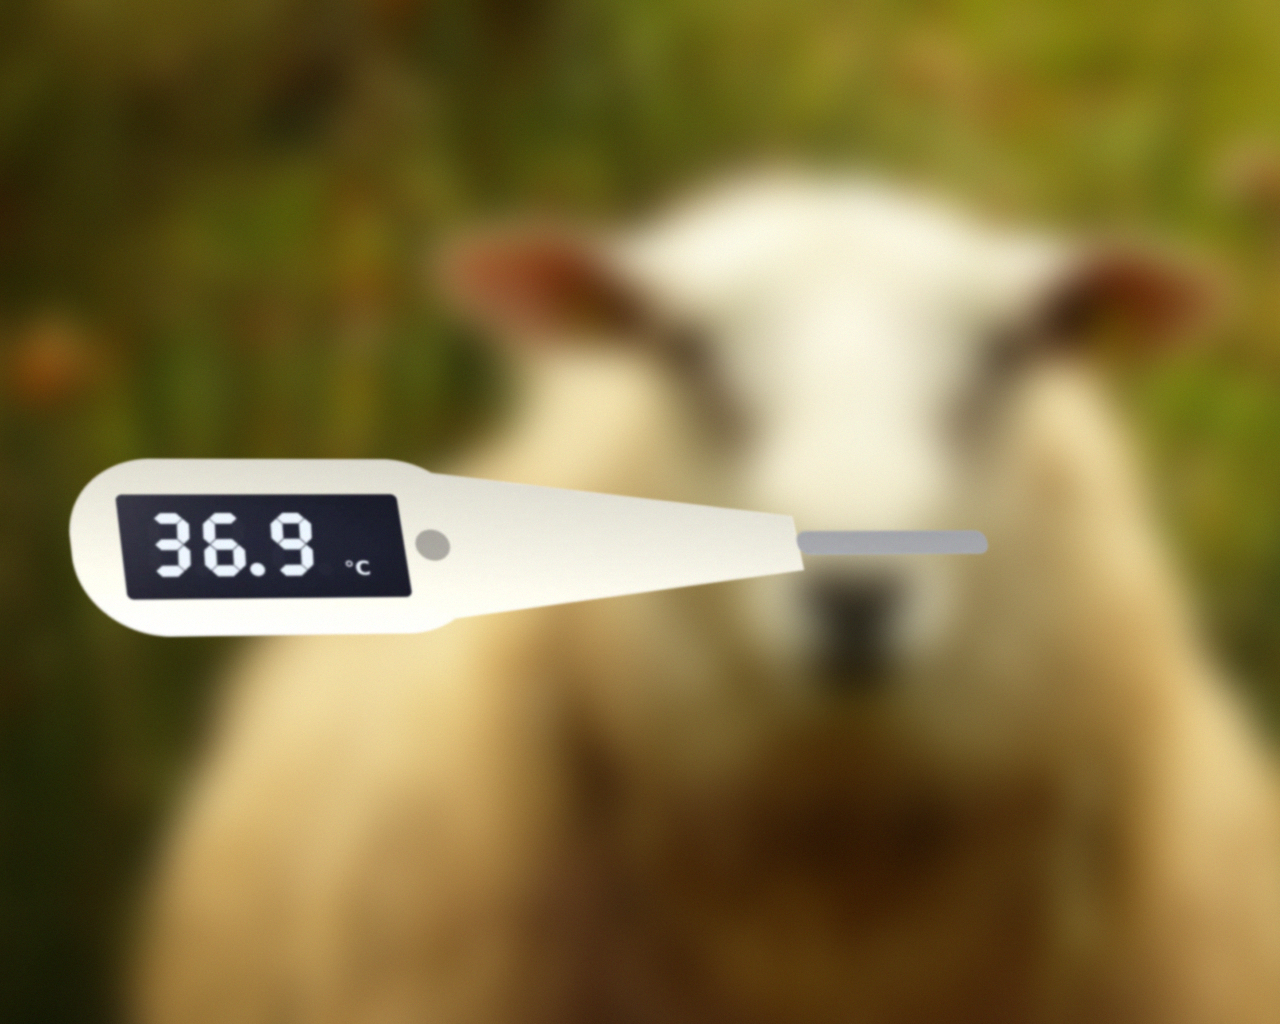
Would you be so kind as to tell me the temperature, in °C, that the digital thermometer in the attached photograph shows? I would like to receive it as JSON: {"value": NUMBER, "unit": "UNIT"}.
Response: {"value": 36.9, "unit": "°C"}
